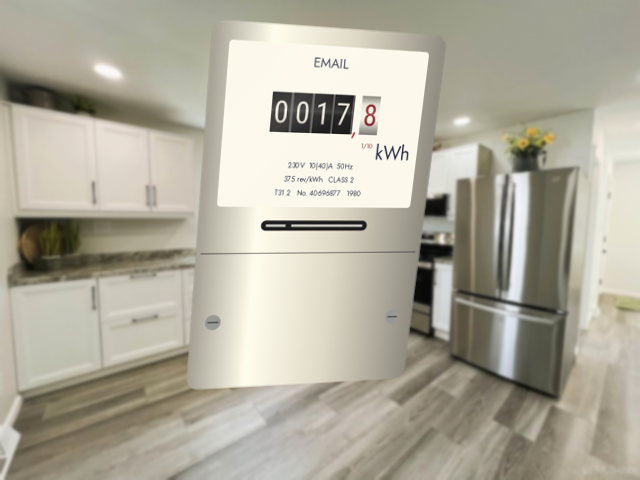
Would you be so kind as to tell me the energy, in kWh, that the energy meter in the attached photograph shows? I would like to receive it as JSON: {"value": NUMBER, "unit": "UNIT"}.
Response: {"value": 17.8, "unit": "kWh"}
